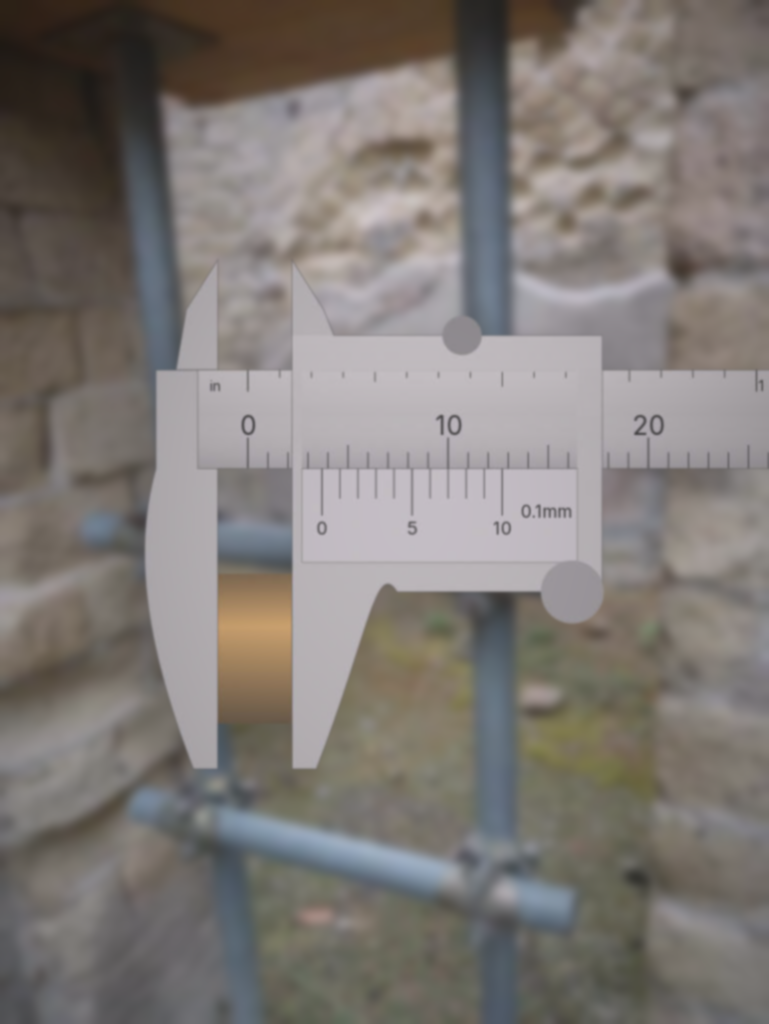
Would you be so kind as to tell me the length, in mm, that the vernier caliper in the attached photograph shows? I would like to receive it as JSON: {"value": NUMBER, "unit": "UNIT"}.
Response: {"value": 3.7, "unit": "mm"}
